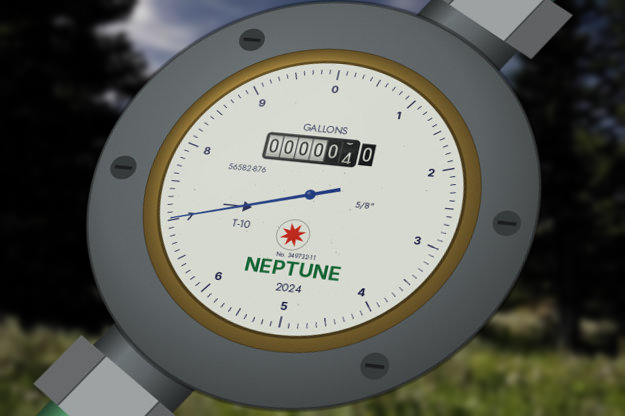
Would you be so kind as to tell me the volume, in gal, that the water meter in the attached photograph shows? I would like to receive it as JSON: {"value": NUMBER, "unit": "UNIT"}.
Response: {"value": 37.0, "unit": "gal"}
